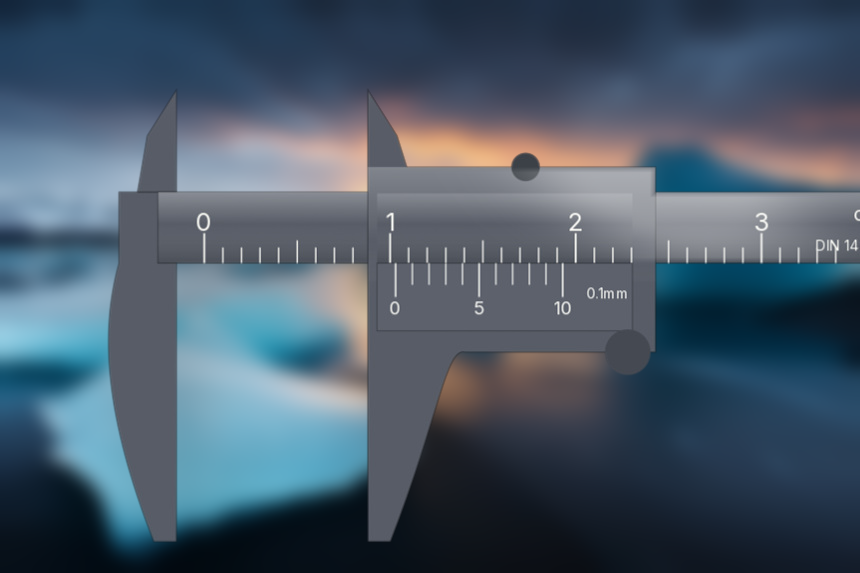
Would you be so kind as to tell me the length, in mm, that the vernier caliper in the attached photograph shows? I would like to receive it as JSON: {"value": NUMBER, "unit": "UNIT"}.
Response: {"value": 10.3, "unit": "mm"}
